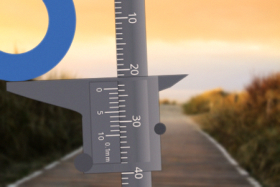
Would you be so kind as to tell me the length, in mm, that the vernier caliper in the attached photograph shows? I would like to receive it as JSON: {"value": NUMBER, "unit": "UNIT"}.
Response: {"value": 23.6, "unit": "mm"}
